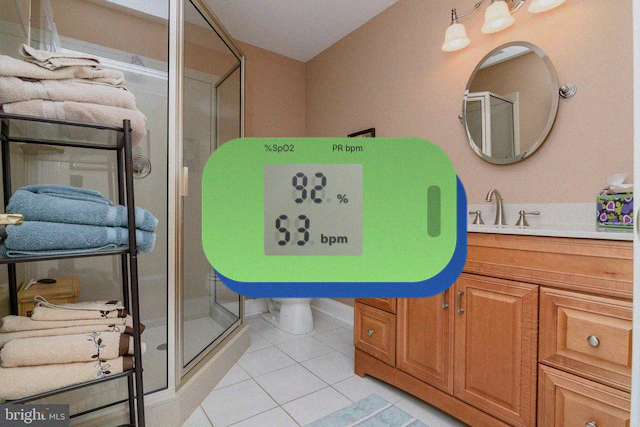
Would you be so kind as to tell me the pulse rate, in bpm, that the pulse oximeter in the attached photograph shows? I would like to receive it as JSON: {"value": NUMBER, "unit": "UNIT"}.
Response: {"value": 53, "unit": "bpm"}
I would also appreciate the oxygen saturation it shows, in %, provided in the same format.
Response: {"value": 92, "unit": "%"}
